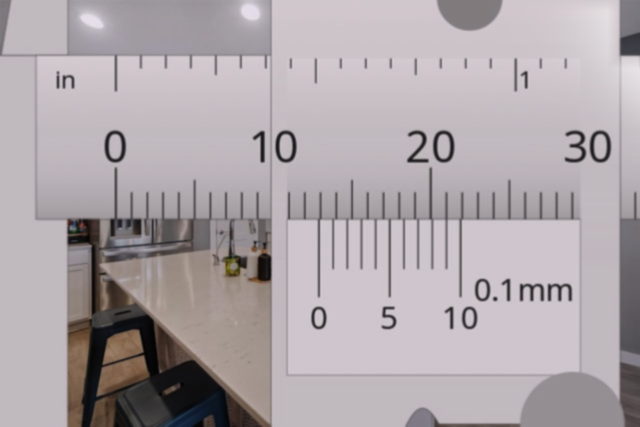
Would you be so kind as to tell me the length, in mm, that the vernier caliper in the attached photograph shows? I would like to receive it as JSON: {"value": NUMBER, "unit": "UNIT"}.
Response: {"value": 12.9, "unit": "mm"}
